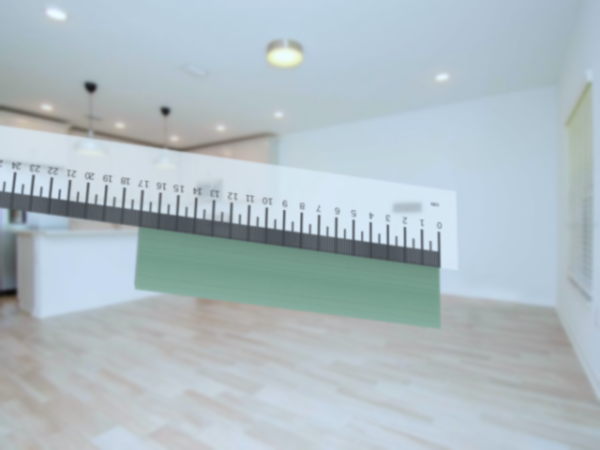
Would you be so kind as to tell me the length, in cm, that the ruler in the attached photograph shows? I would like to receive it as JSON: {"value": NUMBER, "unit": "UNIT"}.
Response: {"value": 17, "unit": "cm"}
